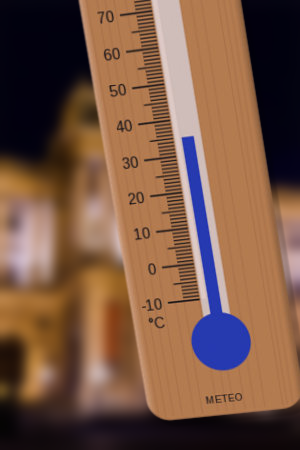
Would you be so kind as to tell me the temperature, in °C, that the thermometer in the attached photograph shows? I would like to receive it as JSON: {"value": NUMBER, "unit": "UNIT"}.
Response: {"value": 35, "unit": "°C"}
